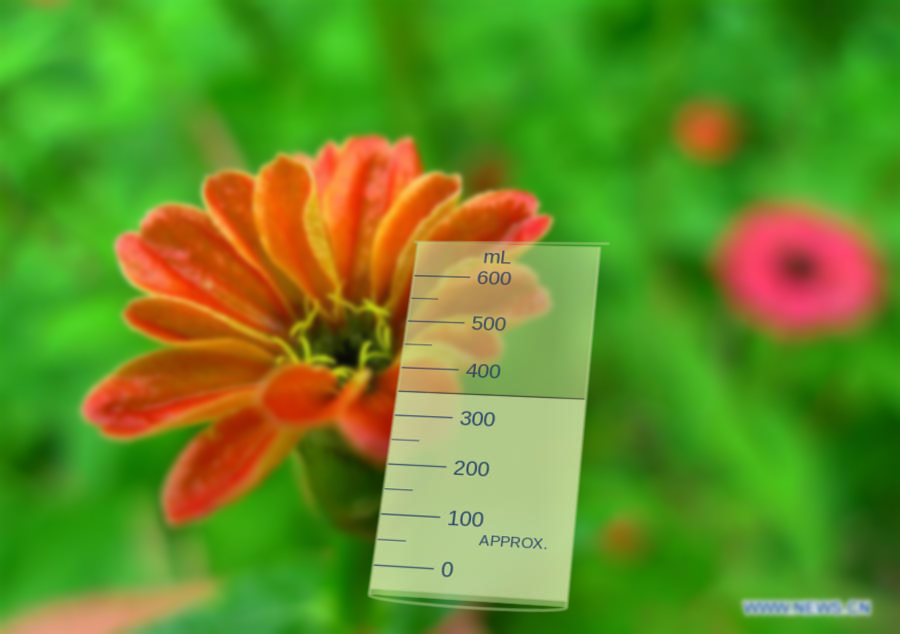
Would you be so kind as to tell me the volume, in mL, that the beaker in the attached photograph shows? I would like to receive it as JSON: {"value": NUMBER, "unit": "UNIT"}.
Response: {"value": 350, "unit": "mL"}
